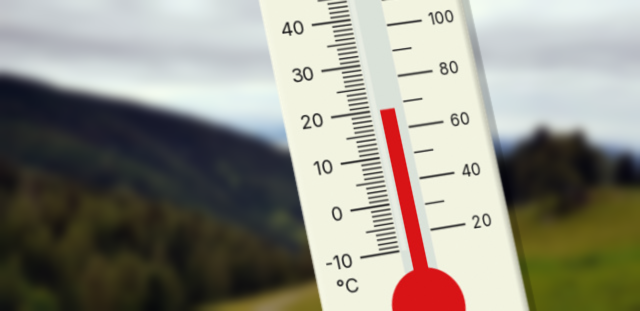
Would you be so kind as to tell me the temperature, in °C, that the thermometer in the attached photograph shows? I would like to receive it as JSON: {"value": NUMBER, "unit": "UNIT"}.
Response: {"value": 20, "unit": "°C"}
